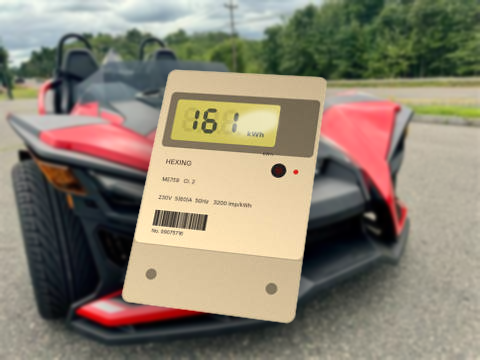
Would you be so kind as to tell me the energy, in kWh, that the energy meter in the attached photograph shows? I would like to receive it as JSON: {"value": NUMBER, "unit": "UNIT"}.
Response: {"value": 161, "unit": "kWh"}
